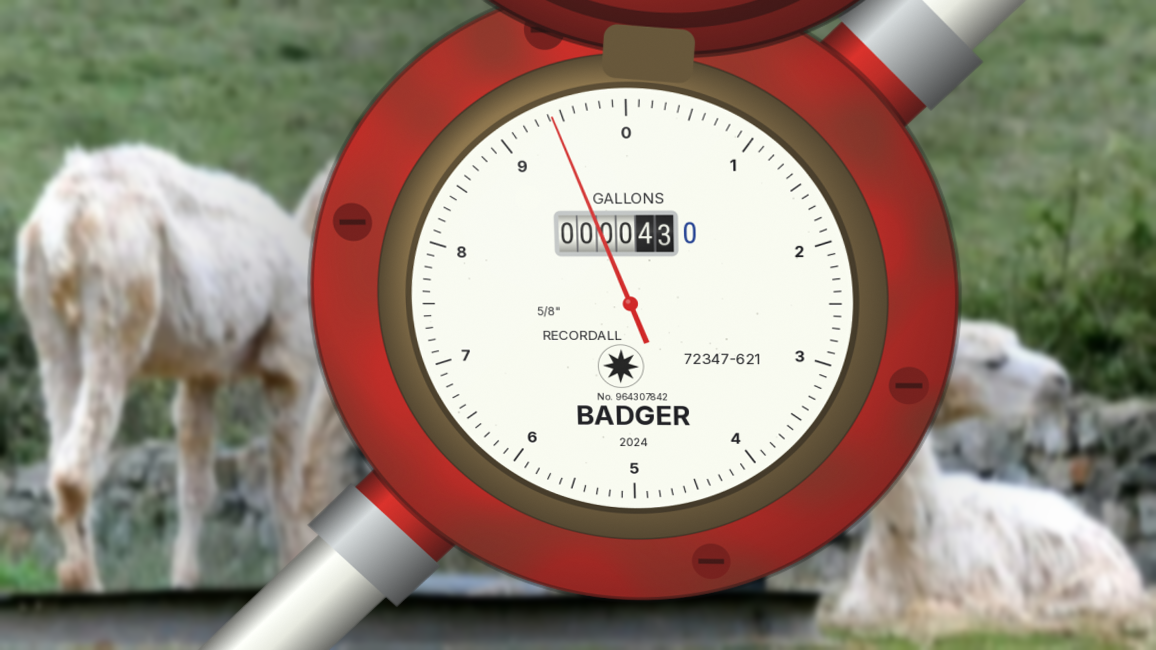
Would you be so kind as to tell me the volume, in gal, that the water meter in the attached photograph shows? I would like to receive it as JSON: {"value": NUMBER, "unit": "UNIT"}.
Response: {"value": 429.4, "unit": "gal"}
